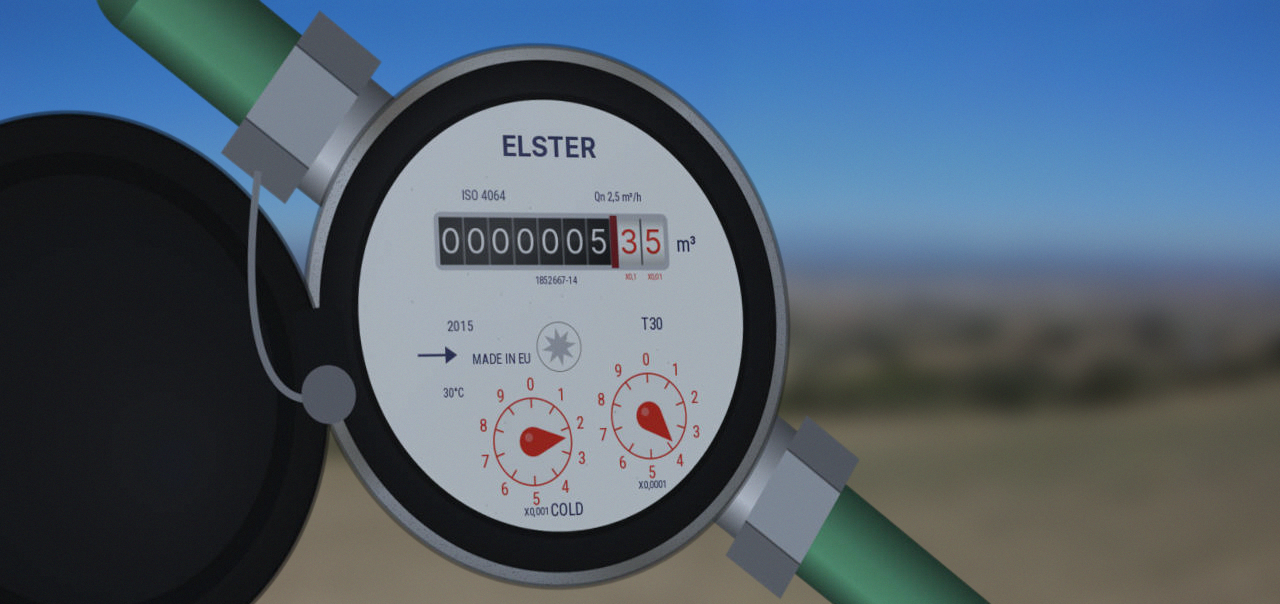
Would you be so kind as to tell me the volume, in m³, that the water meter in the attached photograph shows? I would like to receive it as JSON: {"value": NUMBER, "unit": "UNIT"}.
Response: {"value": 5.3523, "unit": "m³"}
